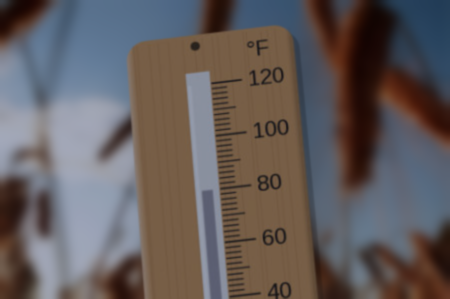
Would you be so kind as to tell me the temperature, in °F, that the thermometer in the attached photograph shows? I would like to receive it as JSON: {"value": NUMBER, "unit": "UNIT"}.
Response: {"value": 80, "unit": "°F"}
